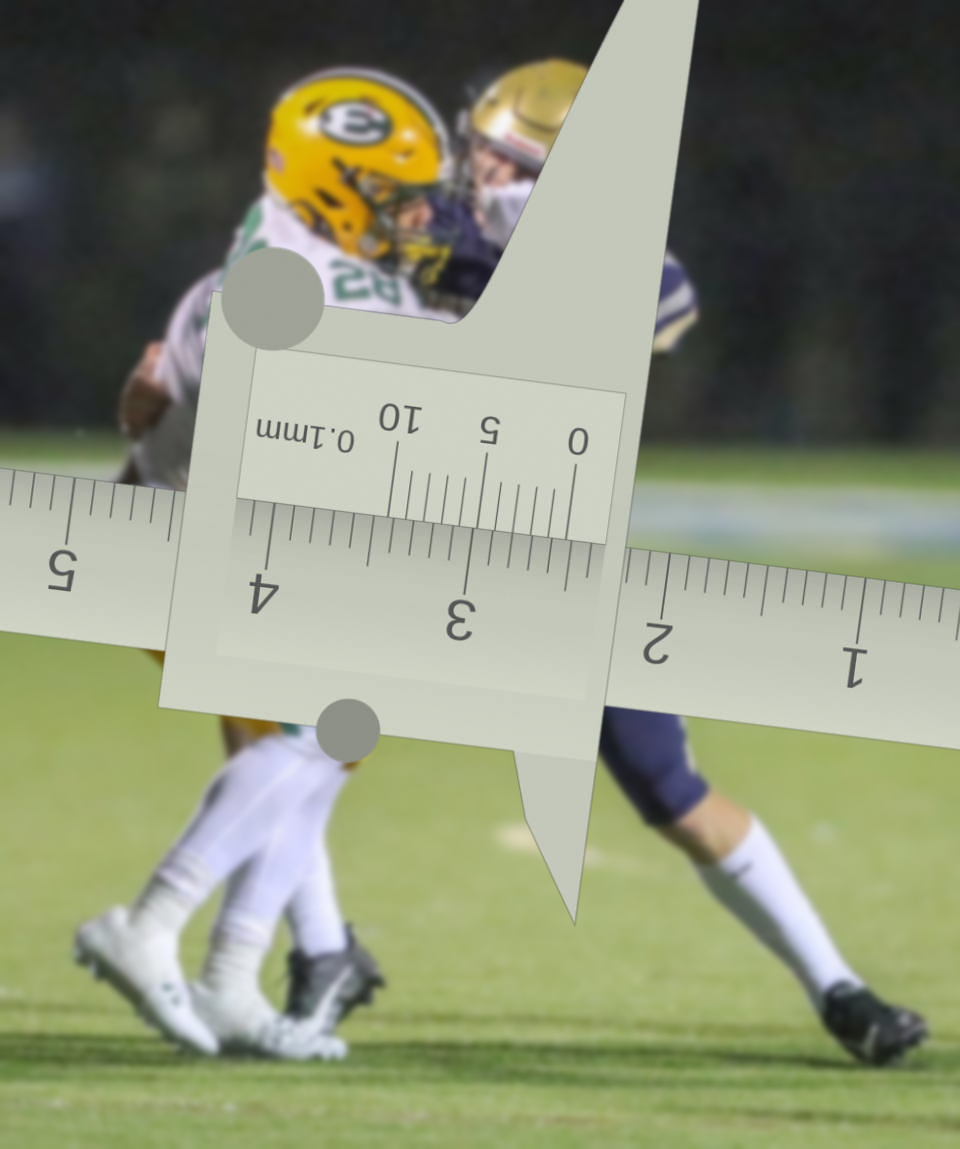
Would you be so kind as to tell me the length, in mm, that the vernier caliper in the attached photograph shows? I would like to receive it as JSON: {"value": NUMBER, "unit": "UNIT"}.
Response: {"value": 25.3, "unit": "mm"}
